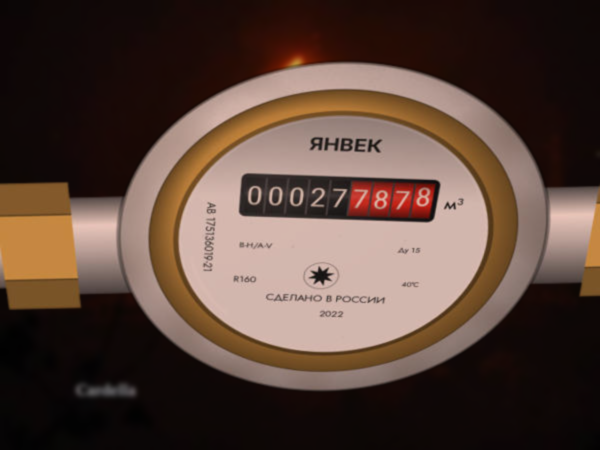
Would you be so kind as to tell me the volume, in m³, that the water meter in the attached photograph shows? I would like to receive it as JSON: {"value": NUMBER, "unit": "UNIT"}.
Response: {"value": 27.7878, "unit": "m³"}
